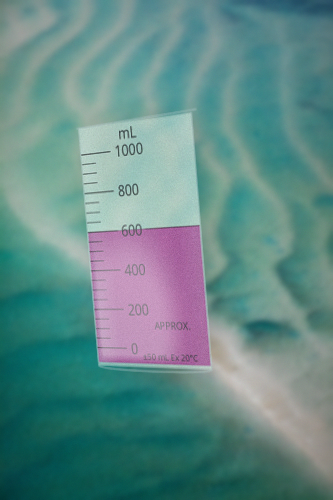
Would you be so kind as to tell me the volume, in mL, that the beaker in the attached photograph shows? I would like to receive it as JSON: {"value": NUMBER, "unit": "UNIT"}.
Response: {"value": 600, "unit": "mL"}
